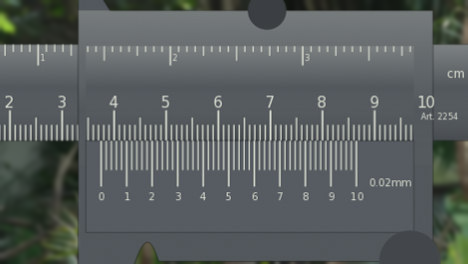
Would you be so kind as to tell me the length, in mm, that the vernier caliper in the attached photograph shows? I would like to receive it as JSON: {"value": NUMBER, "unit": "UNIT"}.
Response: {"value": 37.5, "unit": "mm"}
